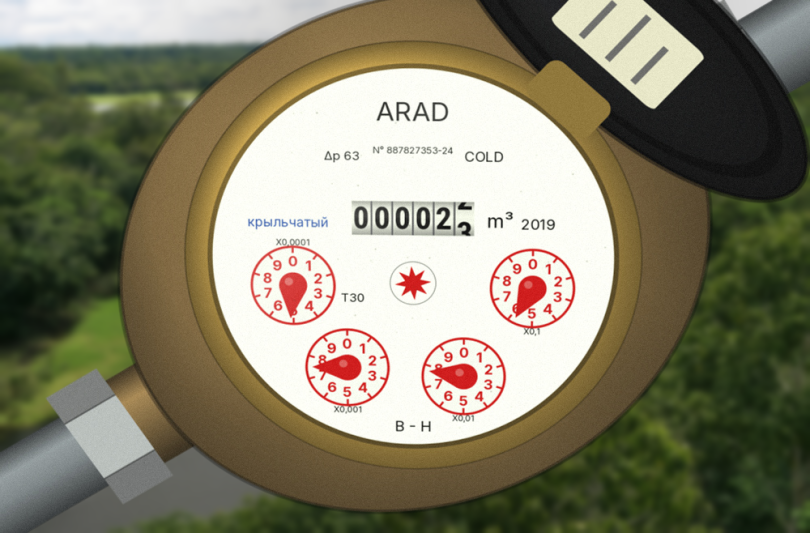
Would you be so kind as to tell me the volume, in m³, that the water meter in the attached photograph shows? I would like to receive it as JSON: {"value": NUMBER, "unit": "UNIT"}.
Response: {"value": 22.5775, "unit": "m³"}
